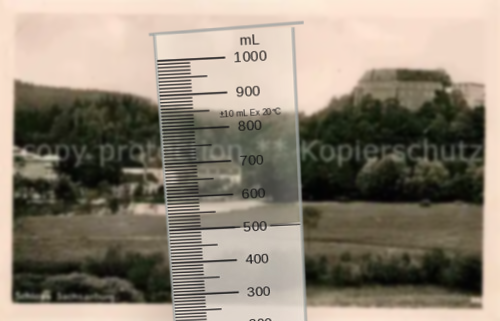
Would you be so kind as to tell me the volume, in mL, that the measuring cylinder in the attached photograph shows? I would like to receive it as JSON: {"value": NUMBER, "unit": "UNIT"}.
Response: {"value": 500, "unit": "mL"}
